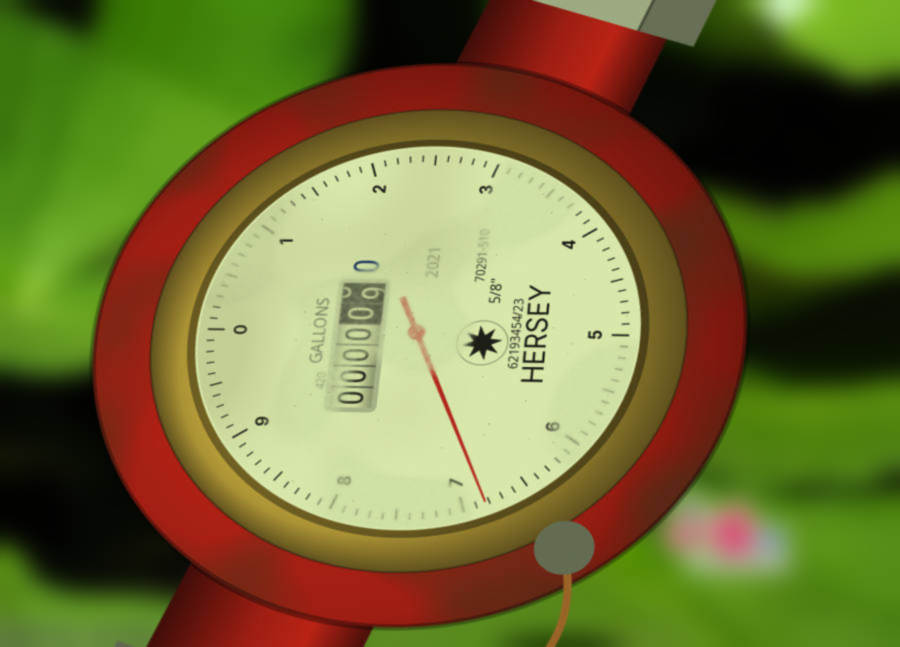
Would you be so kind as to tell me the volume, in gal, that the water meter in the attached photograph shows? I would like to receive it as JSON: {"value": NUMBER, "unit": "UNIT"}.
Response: {"value": 86.8, "unit": "gal"}
